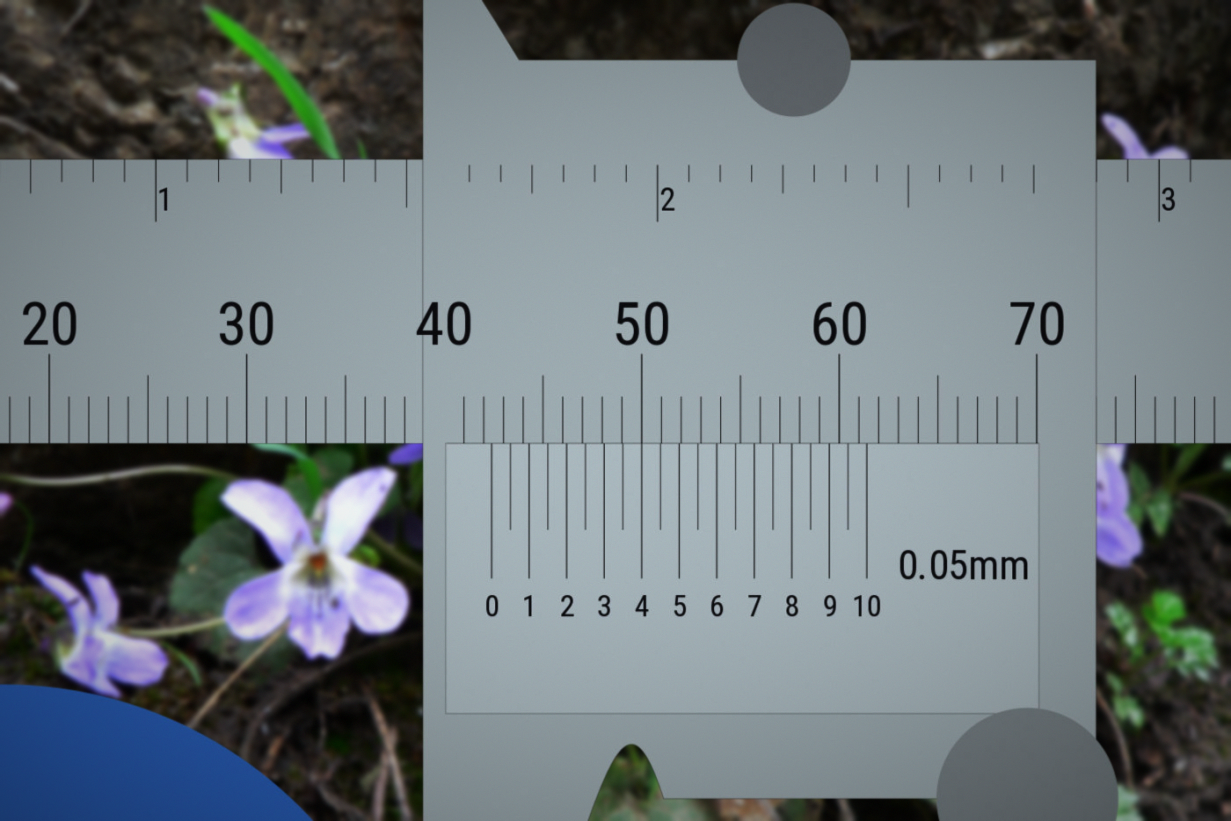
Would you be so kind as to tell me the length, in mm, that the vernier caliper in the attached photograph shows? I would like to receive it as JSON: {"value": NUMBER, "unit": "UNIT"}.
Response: {"value": 42.4, "unit": "mm"}
